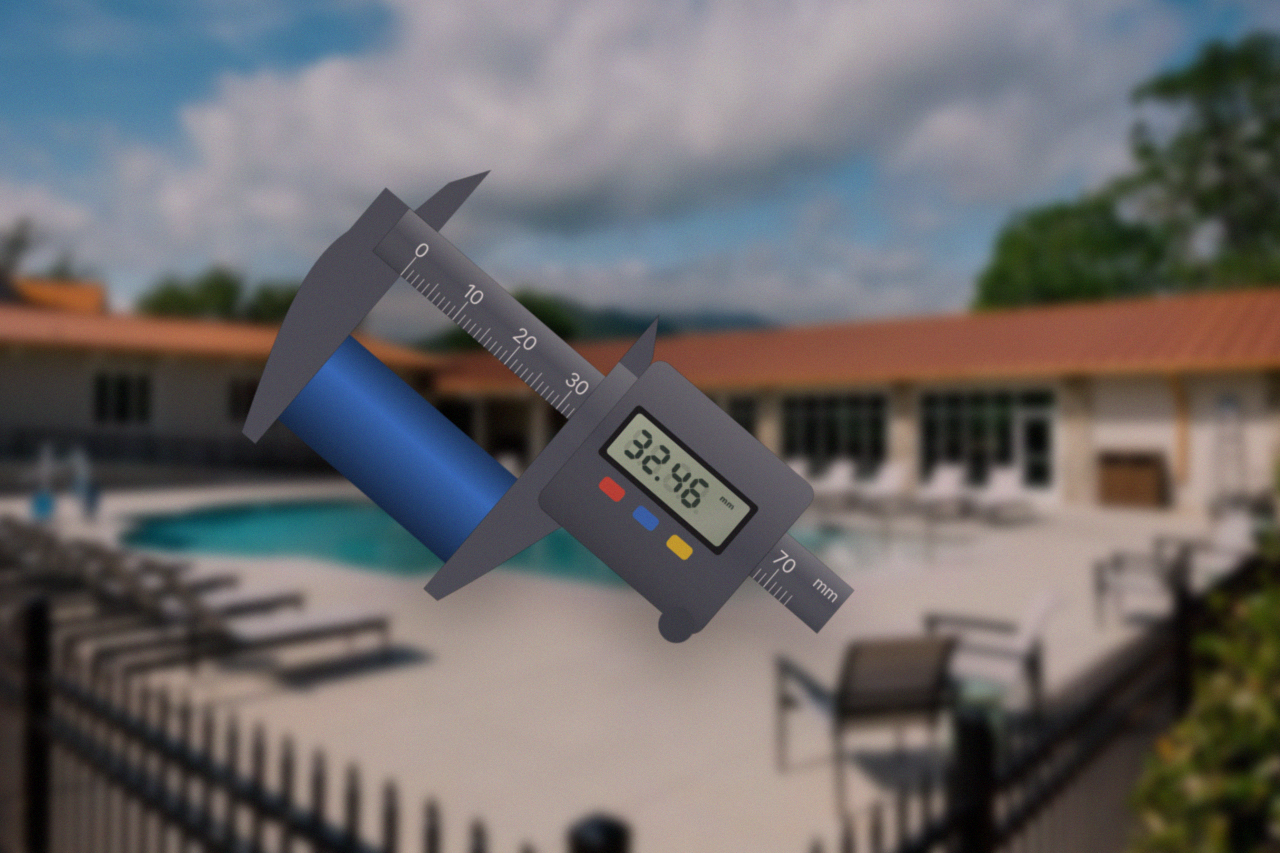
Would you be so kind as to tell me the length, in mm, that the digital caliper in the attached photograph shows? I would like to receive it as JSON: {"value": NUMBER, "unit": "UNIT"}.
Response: {"value": 32.46, "unit": "mm"}
